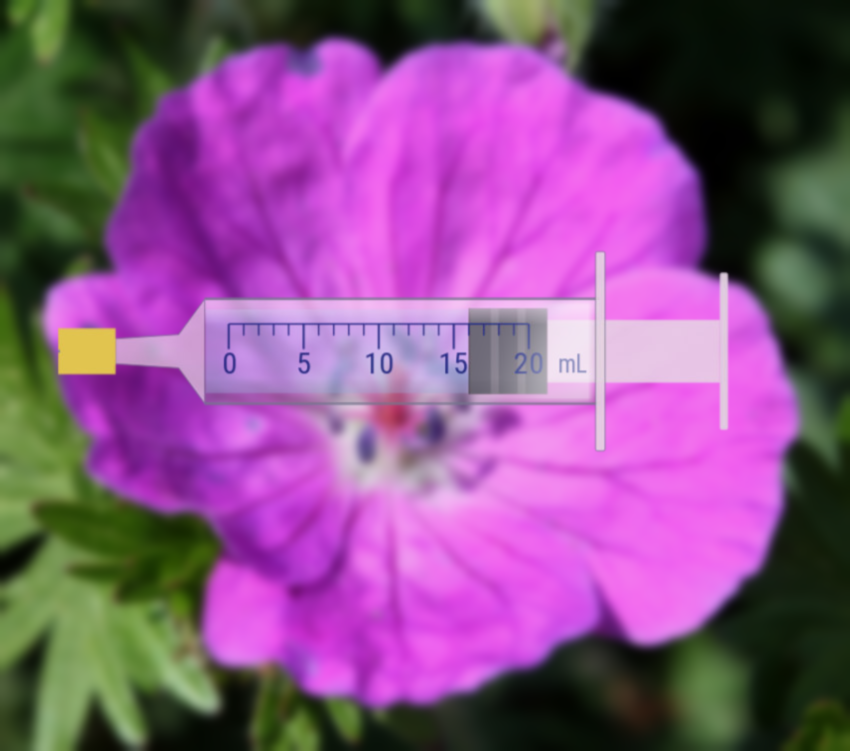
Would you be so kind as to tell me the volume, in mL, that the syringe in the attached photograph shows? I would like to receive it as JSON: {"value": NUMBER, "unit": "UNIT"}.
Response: {"value": 16, "unit": "mL"}
